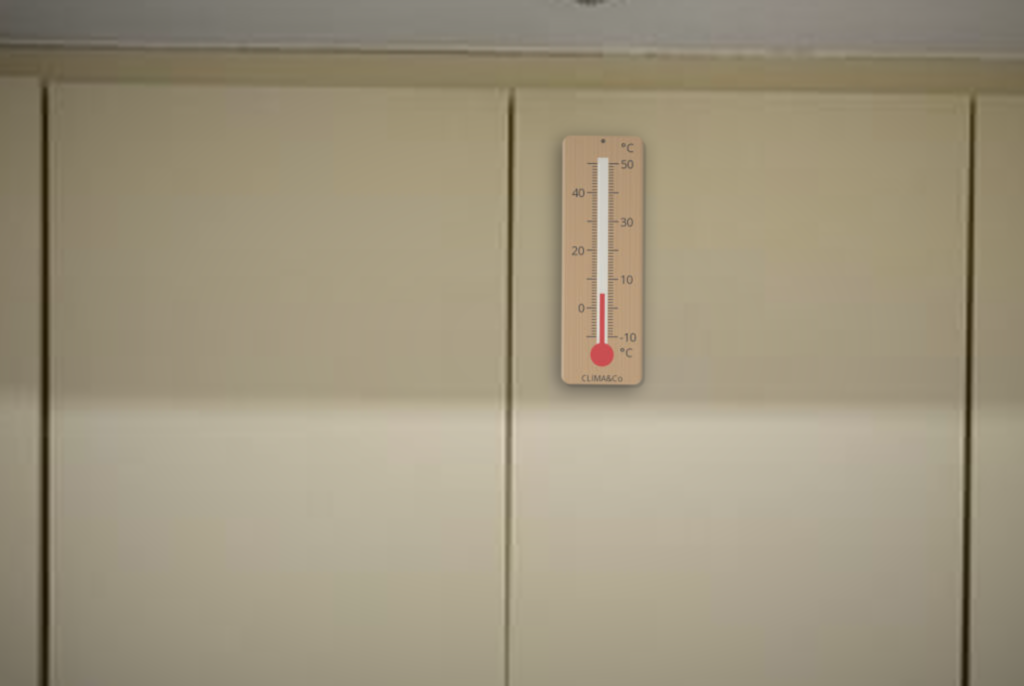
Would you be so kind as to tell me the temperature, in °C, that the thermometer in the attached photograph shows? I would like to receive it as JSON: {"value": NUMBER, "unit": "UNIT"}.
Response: {"value": 5, "unit": "°C"}
